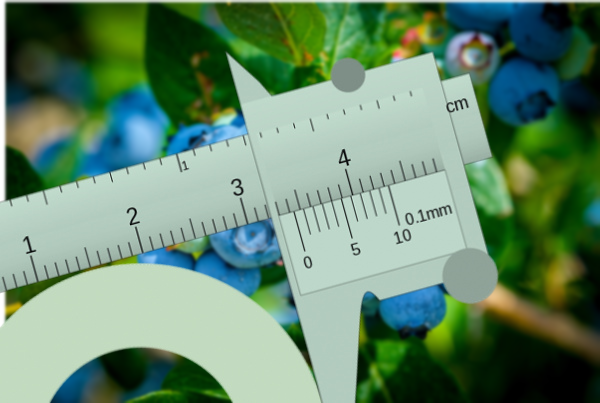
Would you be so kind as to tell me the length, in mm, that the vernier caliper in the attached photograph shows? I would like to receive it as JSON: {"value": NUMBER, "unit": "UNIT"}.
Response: {"value": 34.4, "unit": "mm"}
